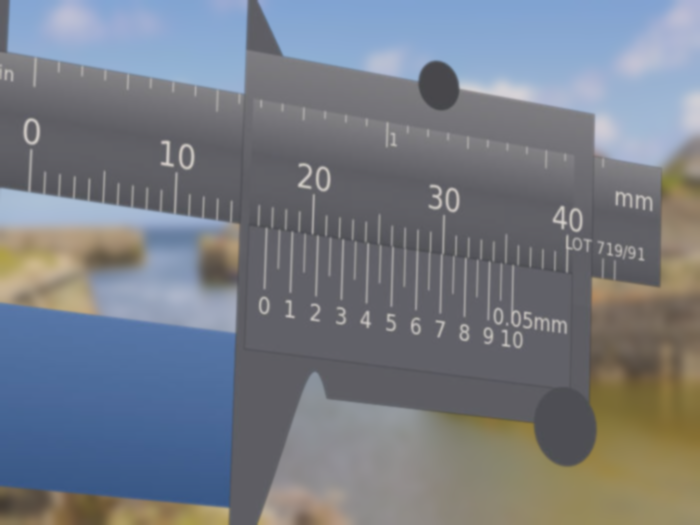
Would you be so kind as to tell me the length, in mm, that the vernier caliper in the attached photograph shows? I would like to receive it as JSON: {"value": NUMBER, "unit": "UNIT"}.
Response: {"value": 16.6, "unit": "mm"}
